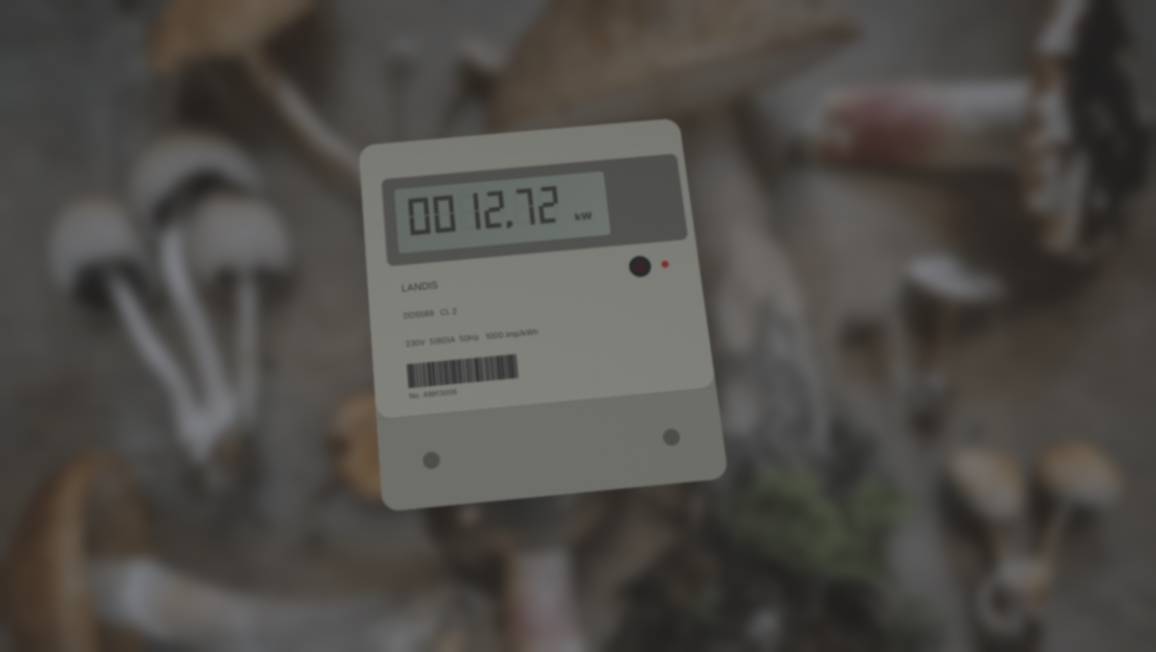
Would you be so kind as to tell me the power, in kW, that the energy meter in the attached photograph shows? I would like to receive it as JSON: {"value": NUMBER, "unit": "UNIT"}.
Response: {"value": 12.72, "unit": "kW"}
